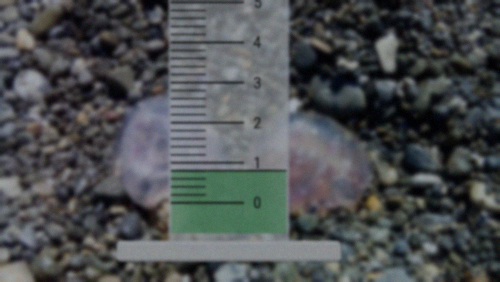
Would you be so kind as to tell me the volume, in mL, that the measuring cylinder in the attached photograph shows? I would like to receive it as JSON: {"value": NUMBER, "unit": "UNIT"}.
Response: {"value": 0.8, "unit": "mL"}
